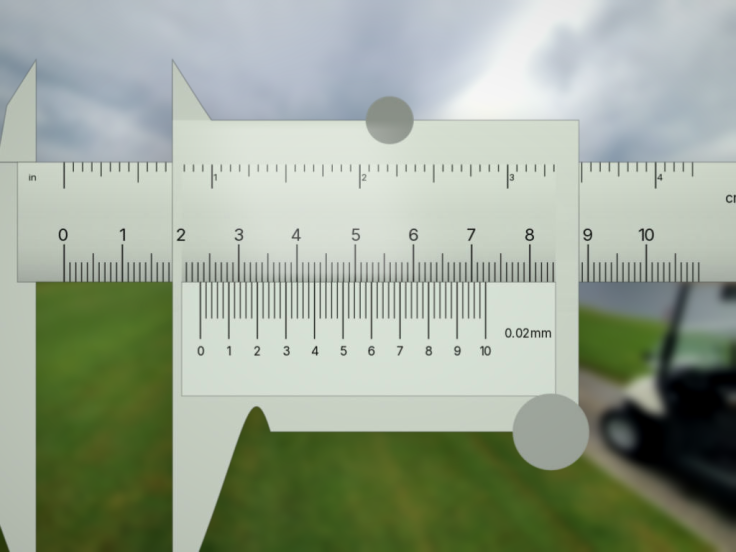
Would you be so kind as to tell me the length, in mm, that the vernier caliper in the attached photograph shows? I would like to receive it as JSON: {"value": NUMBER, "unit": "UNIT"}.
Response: {"value": 23.4, "unit": "mm"}
